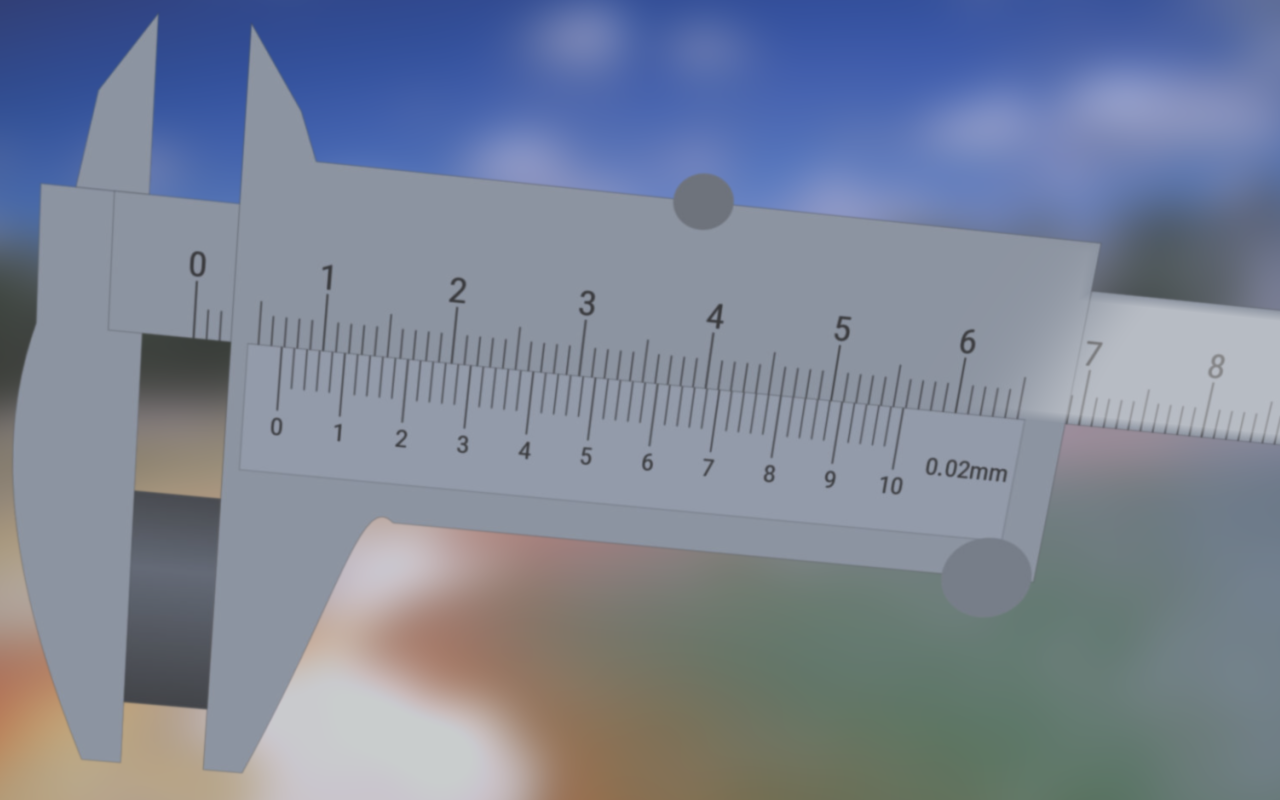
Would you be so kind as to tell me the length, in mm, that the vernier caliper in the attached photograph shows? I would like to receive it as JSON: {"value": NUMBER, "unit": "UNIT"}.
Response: {"value": 6.8, "unit": "mm"}
